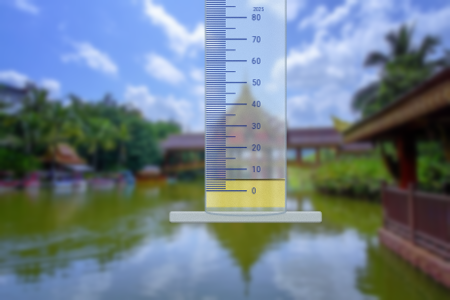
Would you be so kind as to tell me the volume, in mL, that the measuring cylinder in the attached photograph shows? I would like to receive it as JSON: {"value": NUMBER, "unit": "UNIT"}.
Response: {"value": 5, "unit": "mL"}
